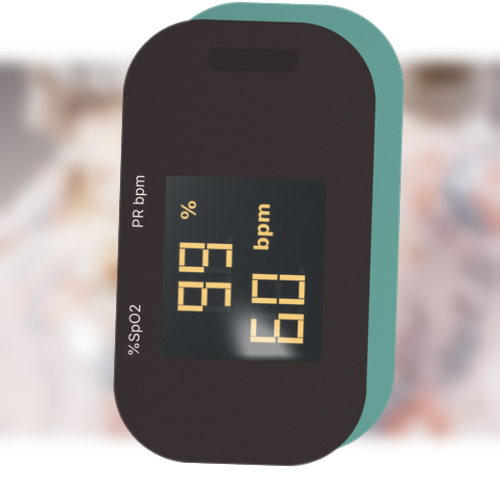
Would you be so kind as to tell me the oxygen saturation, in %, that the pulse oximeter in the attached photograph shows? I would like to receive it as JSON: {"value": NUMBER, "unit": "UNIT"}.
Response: {"value": 99, "unit": "%"}
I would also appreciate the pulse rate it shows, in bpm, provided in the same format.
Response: {"value": 60, "unit": "bpm"}
